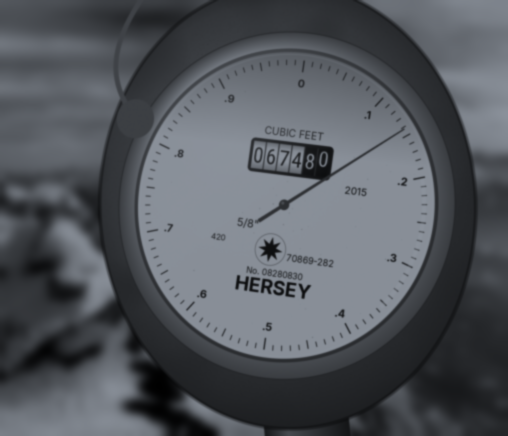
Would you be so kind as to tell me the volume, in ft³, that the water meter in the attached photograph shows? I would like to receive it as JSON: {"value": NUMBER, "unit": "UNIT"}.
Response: {"value": 67480.14, "unit": "ft³"}
